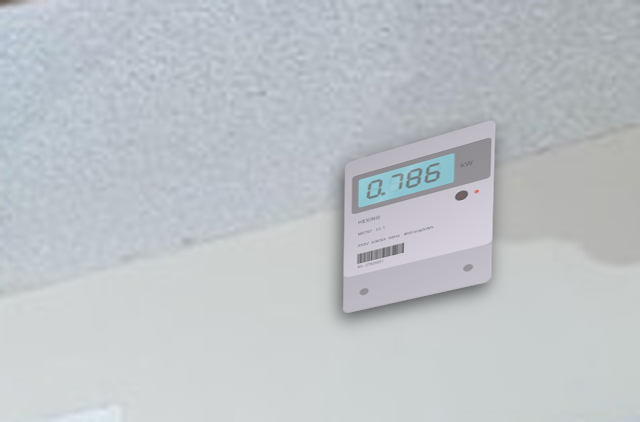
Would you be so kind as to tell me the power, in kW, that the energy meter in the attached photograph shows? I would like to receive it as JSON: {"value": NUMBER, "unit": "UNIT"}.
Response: {"value": 0.786, "unit": "kW"}
